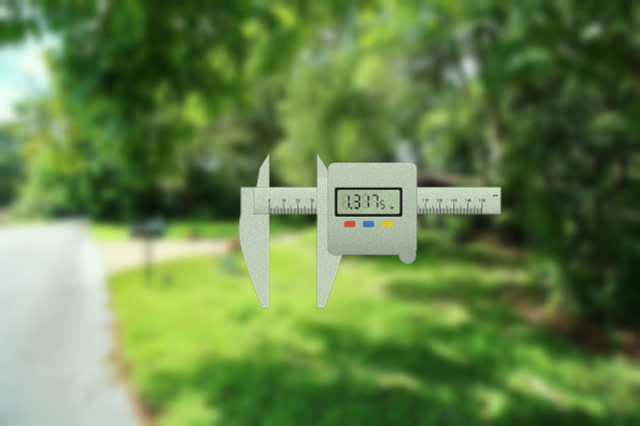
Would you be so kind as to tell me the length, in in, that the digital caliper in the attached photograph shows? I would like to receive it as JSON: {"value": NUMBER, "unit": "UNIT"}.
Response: {"value": 1.3175, "unit": "in"}
